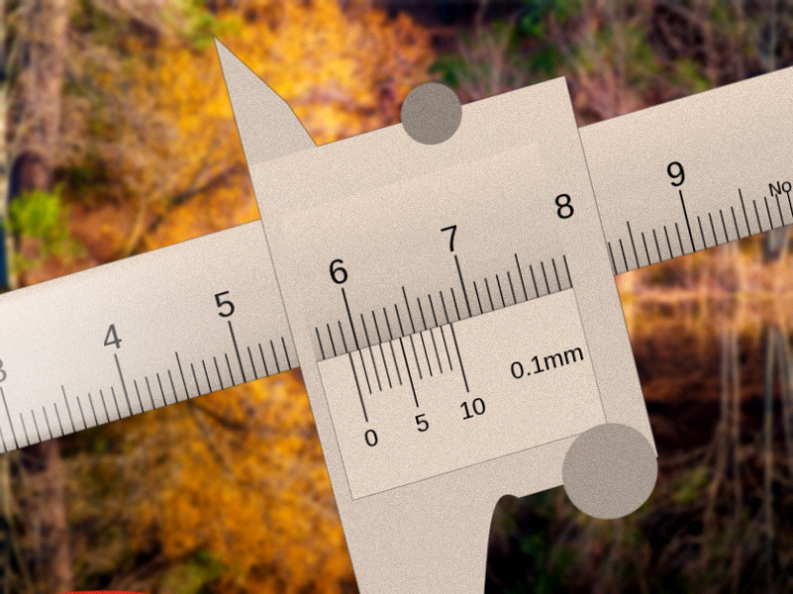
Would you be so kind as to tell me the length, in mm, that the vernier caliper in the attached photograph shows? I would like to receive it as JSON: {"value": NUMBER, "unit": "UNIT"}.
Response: {"value": 59.2, "unit": "mm"}
